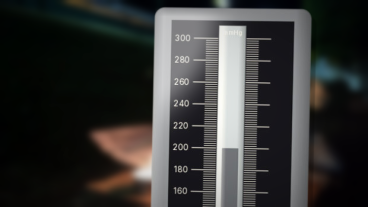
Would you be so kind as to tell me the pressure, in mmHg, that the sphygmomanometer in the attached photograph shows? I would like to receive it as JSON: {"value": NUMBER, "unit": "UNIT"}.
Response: {"value": 200, "unit": "mmHg"}
